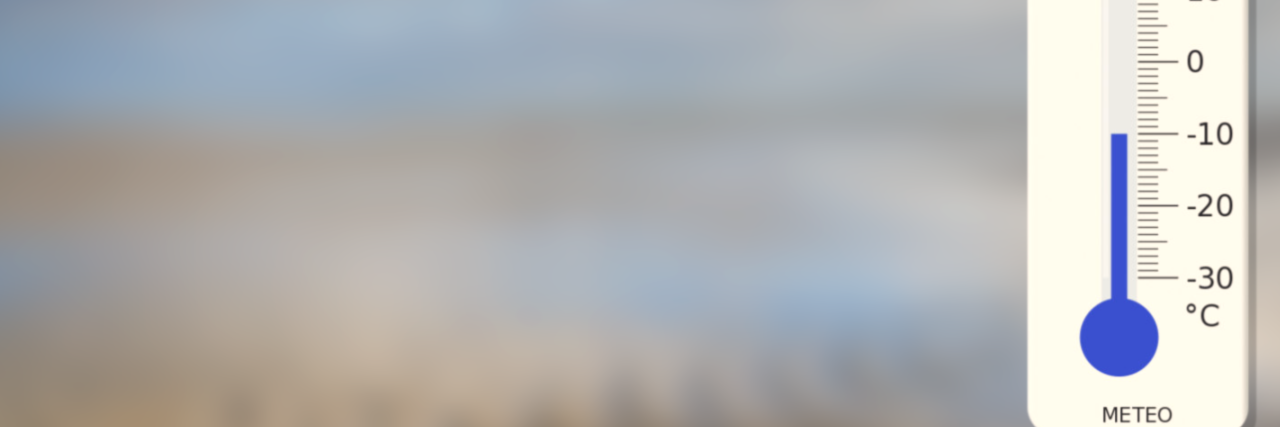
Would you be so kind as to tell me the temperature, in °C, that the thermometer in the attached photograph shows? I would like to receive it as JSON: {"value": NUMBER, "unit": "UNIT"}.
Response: {"value": -10, "unit": "°C"}
